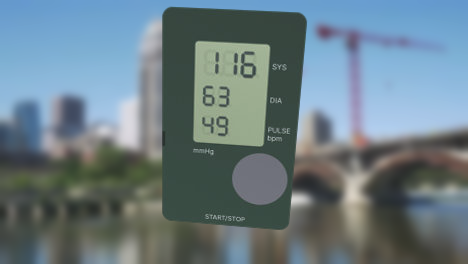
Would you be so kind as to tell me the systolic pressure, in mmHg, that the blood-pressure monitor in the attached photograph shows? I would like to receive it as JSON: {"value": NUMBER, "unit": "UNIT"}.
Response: {"value": 116, "unit": "mmHg"}
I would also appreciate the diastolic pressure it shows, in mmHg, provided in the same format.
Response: {"value": 63, "unit": "mmHg"}
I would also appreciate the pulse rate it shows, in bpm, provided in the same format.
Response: {"value": 49, "unit": "bpm"}
